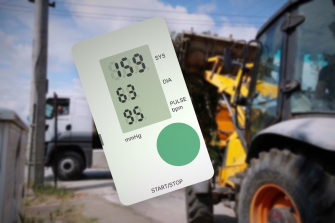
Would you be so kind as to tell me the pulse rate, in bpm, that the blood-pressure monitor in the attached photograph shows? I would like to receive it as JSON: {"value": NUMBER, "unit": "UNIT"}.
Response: {"value": 95, "unit": "bpm"}
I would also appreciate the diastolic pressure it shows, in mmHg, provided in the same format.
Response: {"value": 63, "unit": "mmHg"}
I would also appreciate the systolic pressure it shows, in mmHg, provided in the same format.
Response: {"value": 159, "unit": "mmHg"}
